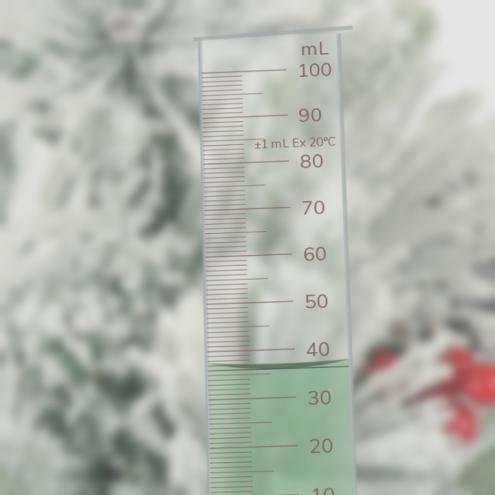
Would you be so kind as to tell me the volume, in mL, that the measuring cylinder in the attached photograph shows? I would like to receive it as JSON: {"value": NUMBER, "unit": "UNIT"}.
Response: {"value": 36, "unit": "mL"}
